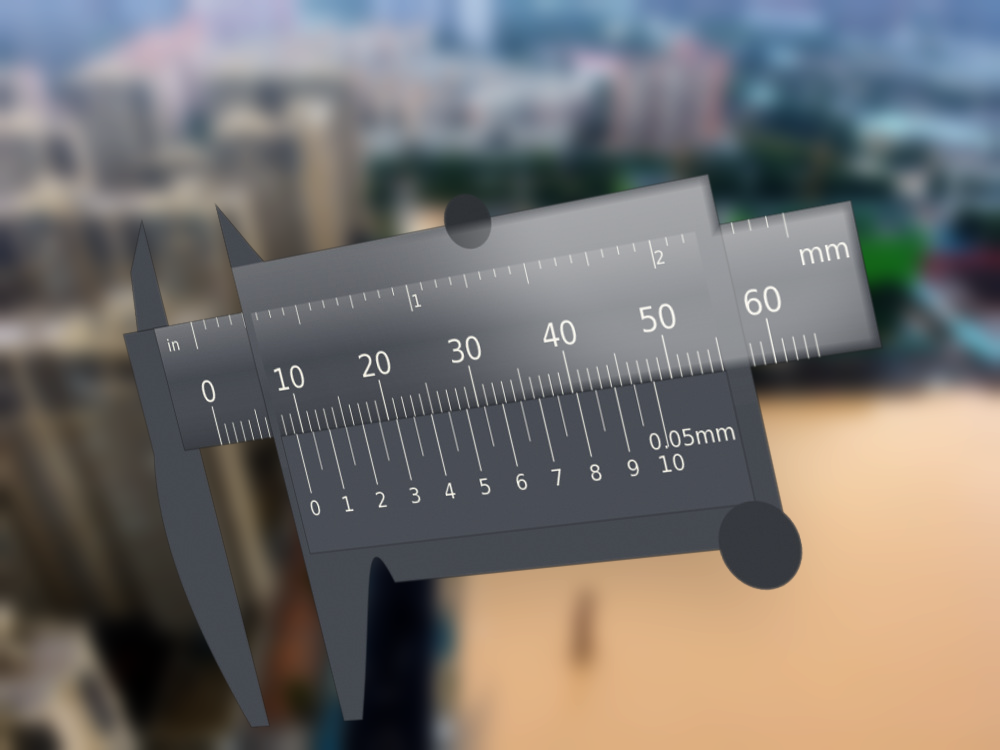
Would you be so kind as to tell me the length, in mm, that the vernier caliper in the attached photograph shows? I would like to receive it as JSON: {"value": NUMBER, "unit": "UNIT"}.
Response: {"value": 9.2, "unit": "mm"}
